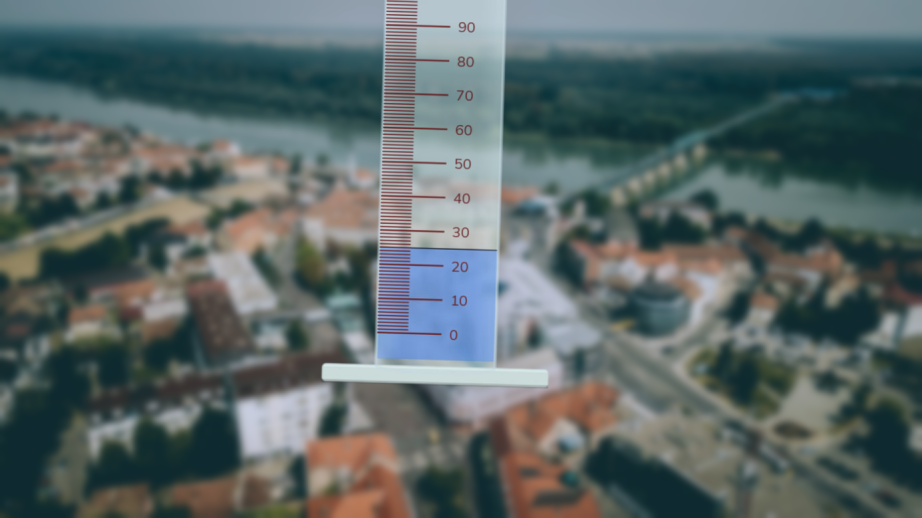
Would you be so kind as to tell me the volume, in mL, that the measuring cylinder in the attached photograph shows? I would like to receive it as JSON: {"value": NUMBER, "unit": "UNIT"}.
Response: {"value": 25, "unit": "mL"}
